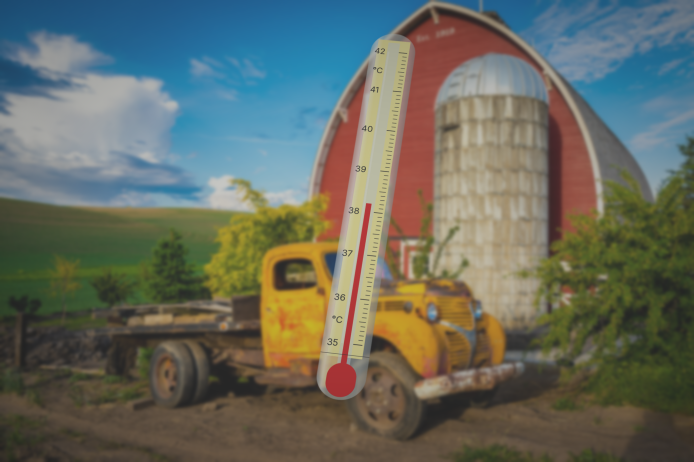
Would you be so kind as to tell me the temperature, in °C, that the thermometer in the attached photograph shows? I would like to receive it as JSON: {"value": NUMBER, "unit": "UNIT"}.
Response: {"value": 38.2, "unit": "°C"}
